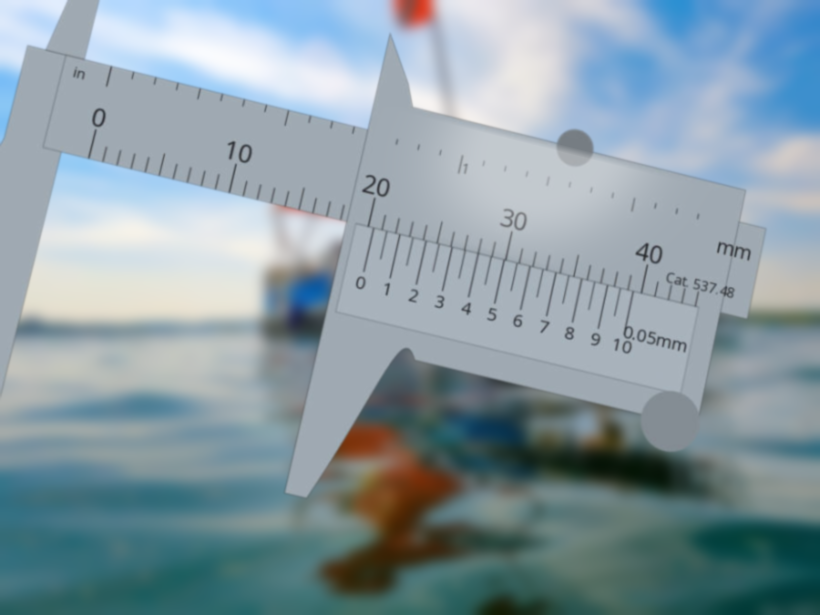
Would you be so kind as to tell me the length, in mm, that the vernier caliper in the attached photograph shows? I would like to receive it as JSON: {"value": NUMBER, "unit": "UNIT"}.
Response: {"value": 20.4, "unit": "mm"}
